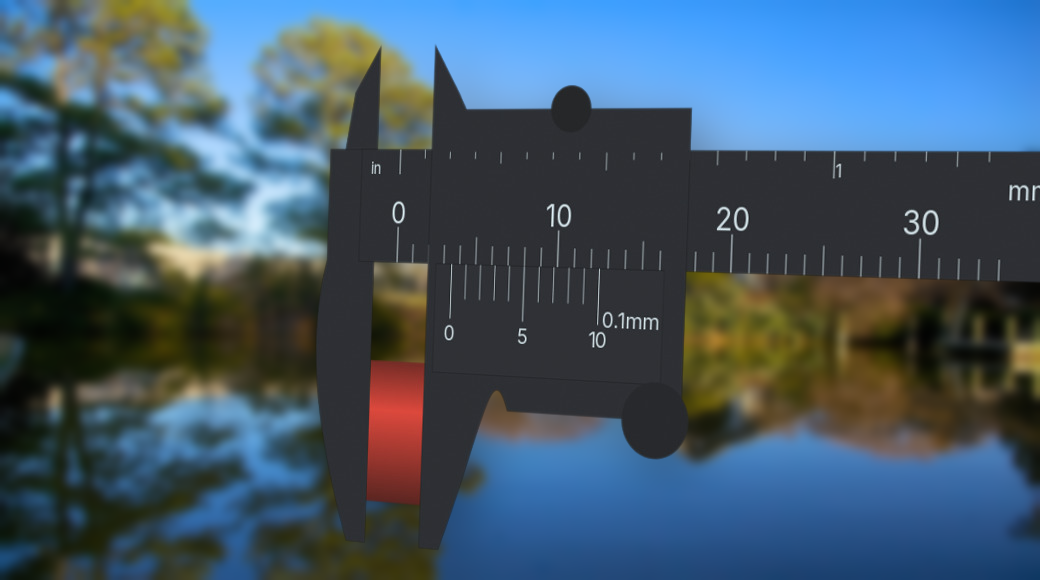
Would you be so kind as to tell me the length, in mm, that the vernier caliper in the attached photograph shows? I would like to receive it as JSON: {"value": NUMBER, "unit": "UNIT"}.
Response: {"value": 3.5, "unit": "mm"}
